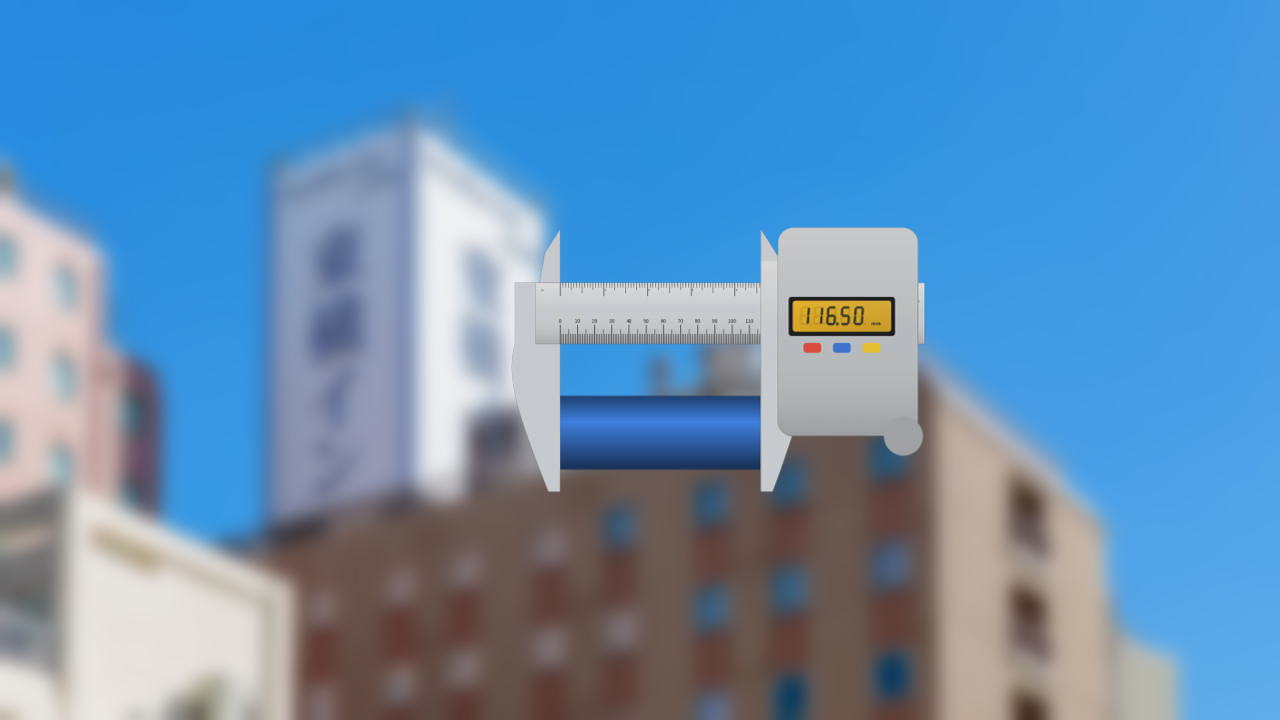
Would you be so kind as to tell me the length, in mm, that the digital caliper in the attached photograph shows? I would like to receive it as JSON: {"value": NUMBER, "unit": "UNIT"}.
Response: {"value": 116.50, "unit": "mm"}
